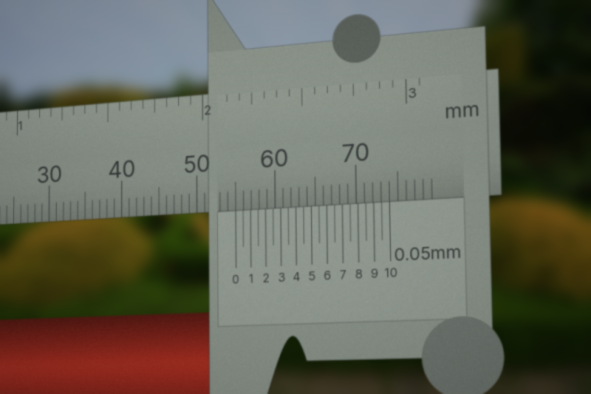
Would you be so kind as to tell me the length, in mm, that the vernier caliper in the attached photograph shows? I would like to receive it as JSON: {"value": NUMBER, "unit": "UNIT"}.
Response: {"value": 55.0, "unit": "mm"}
